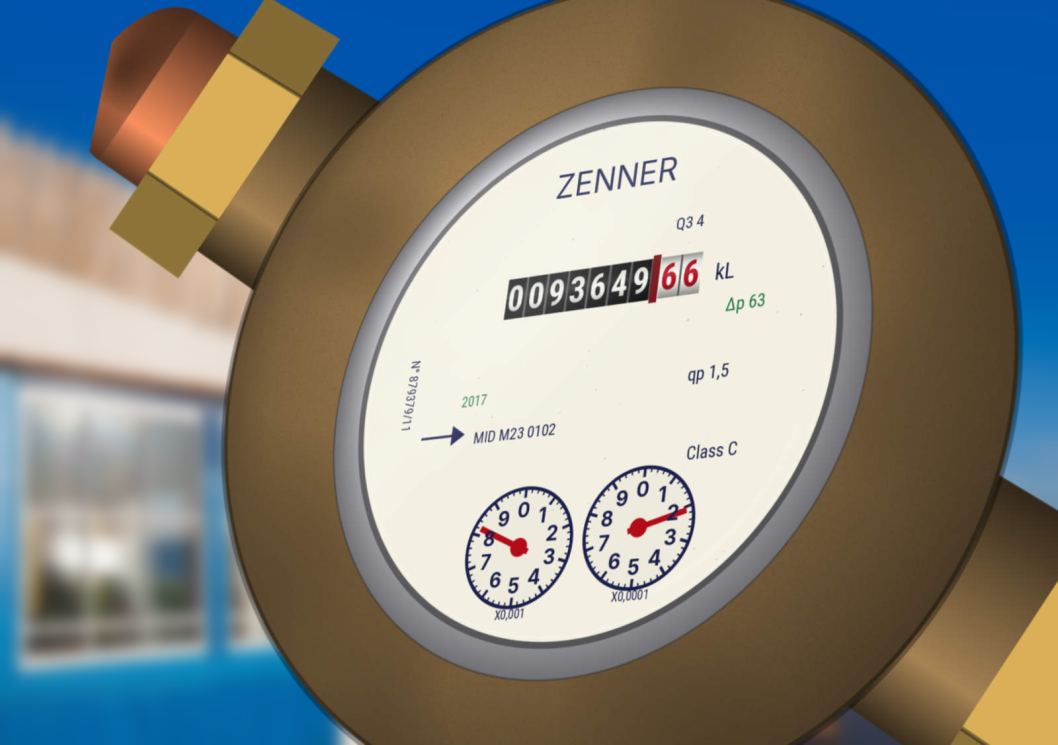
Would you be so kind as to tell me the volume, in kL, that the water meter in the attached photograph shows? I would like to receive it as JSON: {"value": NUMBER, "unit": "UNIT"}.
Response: {"value": 93649.6682, "unit": "kL"}
